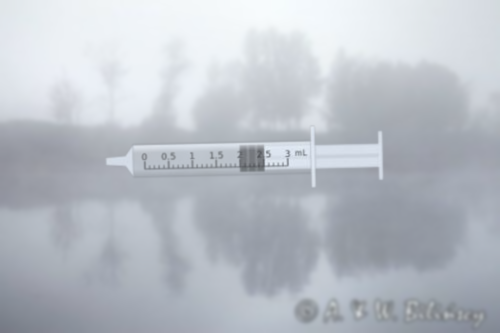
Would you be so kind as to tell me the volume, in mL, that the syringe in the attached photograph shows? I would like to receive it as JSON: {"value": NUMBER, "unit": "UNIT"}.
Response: {"value": 2, "unit": "mL"}
